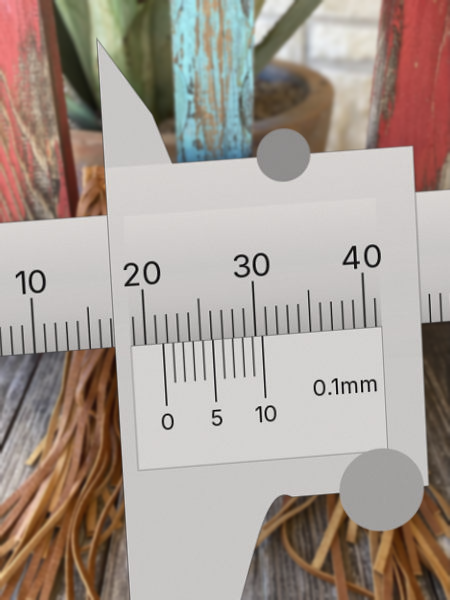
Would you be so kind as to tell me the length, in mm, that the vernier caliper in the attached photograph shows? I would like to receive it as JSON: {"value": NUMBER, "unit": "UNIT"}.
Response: {"value": 21.6, "unit": "mm"}
